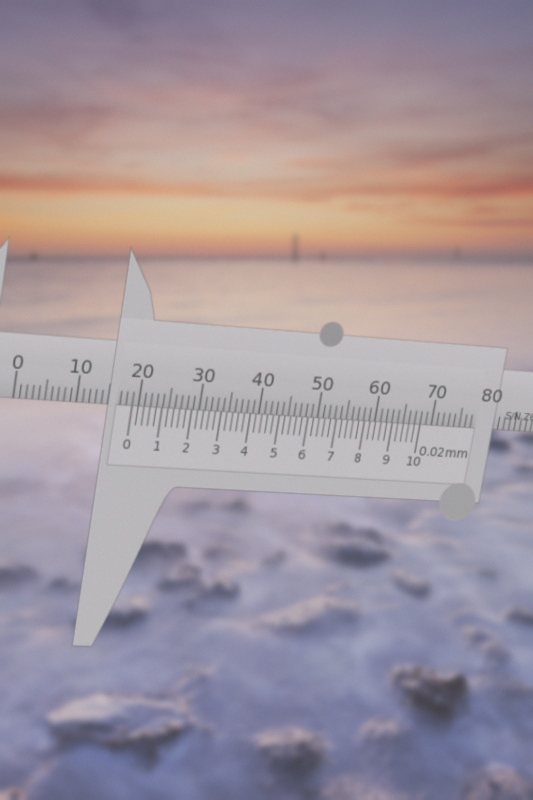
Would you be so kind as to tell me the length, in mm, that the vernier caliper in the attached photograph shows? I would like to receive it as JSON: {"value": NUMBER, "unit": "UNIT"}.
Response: {"value": 19.0, "unit": "mm"}
